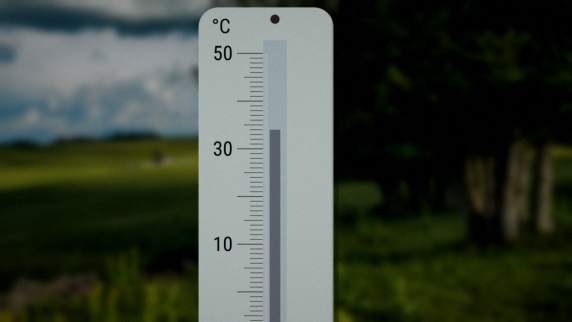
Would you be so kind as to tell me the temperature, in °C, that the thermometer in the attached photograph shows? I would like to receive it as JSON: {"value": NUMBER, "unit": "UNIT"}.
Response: {"value": 34, "unit": "°C"}
